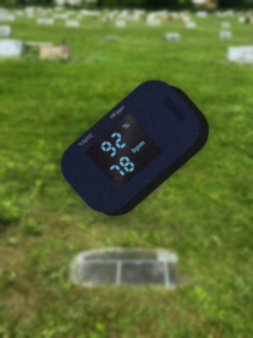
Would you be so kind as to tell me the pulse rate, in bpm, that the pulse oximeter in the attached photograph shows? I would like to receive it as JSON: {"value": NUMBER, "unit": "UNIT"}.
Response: {"value": 78, "unit": "bpm"}
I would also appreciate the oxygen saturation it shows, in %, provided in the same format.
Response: {"value": 92, "unit": "%"}
